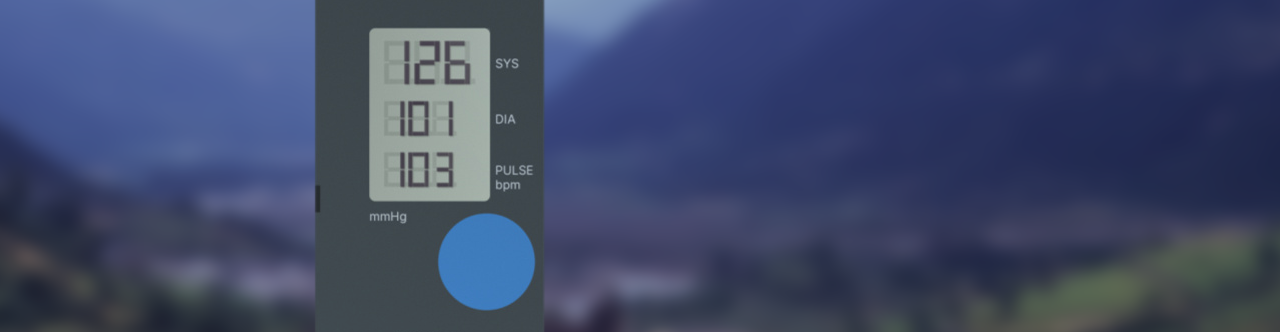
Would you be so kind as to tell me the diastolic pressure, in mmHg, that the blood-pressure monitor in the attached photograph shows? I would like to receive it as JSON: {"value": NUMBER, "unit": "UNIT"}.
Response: {"value": 101, "unit": "mmHg"}
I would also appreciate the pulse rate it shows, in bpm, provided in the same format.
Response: {"value": 103, "unit": "bpm"}
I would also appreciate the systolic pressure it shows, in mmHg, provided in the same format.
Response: {"value": 126, "unit": "mmHg"}
